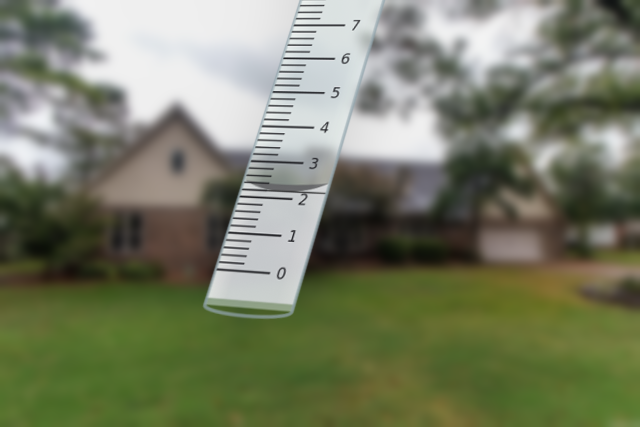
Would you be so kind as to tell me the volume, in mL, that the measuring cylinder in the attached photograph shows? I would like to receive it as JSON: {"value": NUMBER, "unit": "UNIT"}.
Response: {"value": 2.2, "unit": "mL"}
